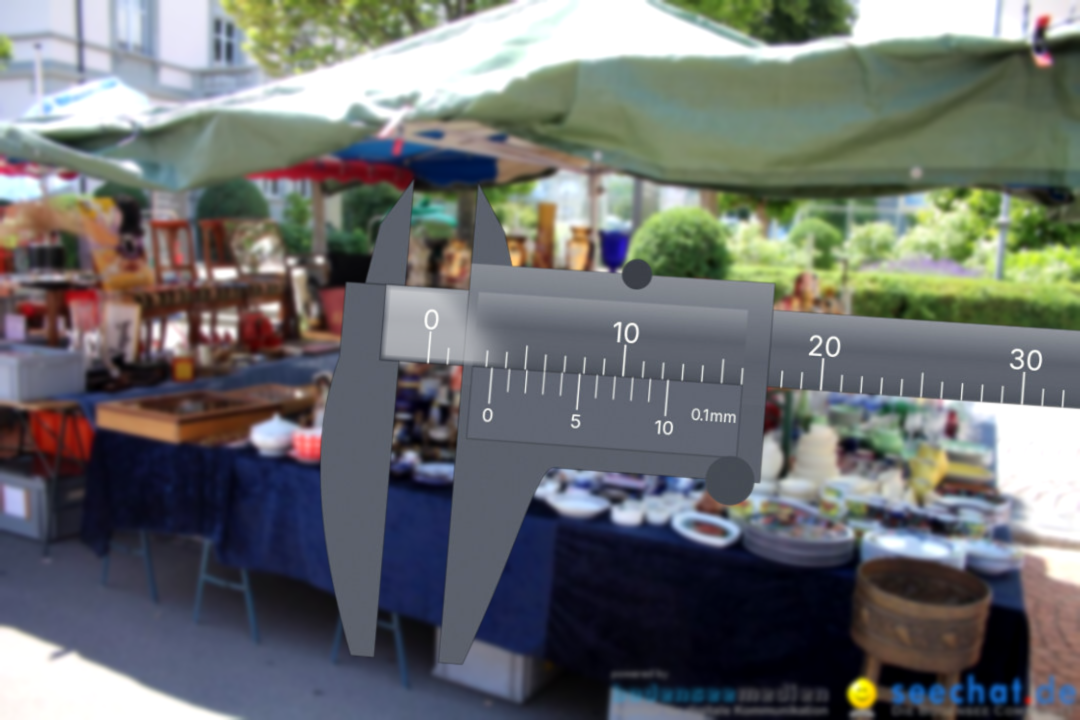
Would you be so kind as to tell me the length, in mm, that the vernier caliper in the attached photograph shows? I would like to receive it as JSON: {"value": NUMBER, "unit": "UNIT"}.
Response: {"value": 3.3, "unit": "mm"}
